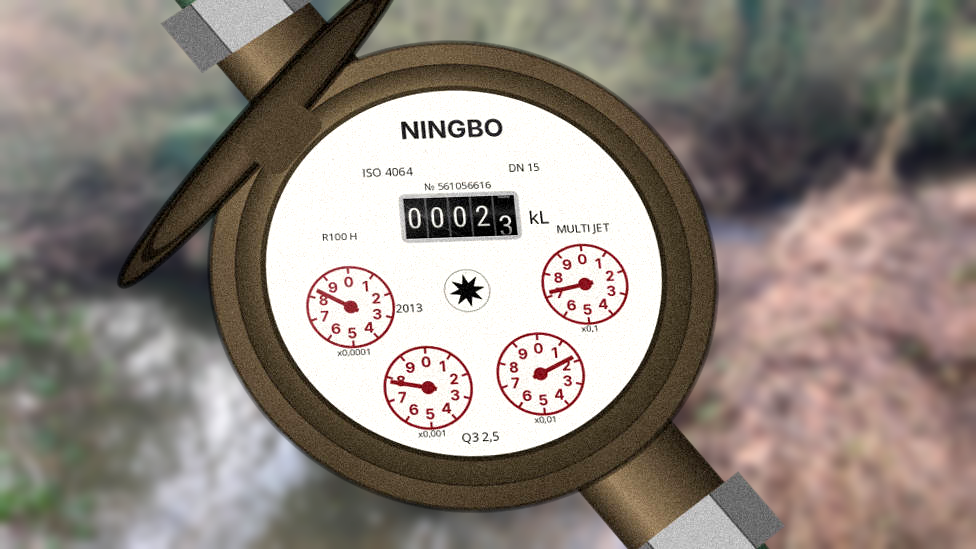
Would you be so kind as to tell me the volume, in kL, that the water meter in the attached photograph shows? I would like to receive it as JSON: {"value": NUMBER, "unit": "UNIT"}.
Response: {"value": 22.7178, "unit": "kL"}
